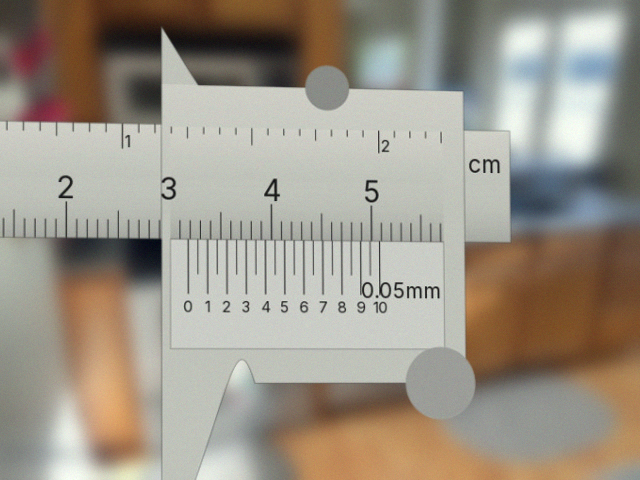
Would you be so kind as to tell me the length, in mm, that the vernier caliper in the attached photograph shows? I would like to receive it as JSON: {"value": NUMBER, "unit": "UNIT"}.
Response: {"value": 31.8, "unit": "mm"}
